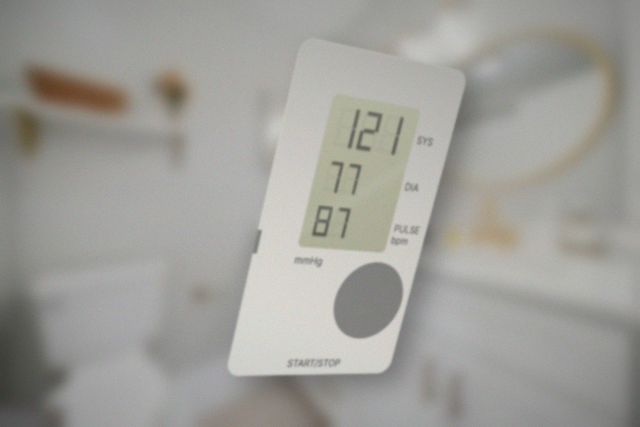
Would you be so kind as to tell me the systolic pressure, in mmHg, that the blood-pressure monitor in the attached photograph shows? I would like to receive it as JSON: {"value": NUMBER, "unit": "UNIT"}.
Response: {"value": 121, "unit": "mmHg"}
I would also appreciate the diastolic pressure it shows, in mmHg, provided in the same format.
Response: {"value": 77, "unit": "mmHg"}
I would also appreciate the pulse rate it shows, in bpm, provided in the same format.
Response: {"value": 87, "unit": "bpm"}
